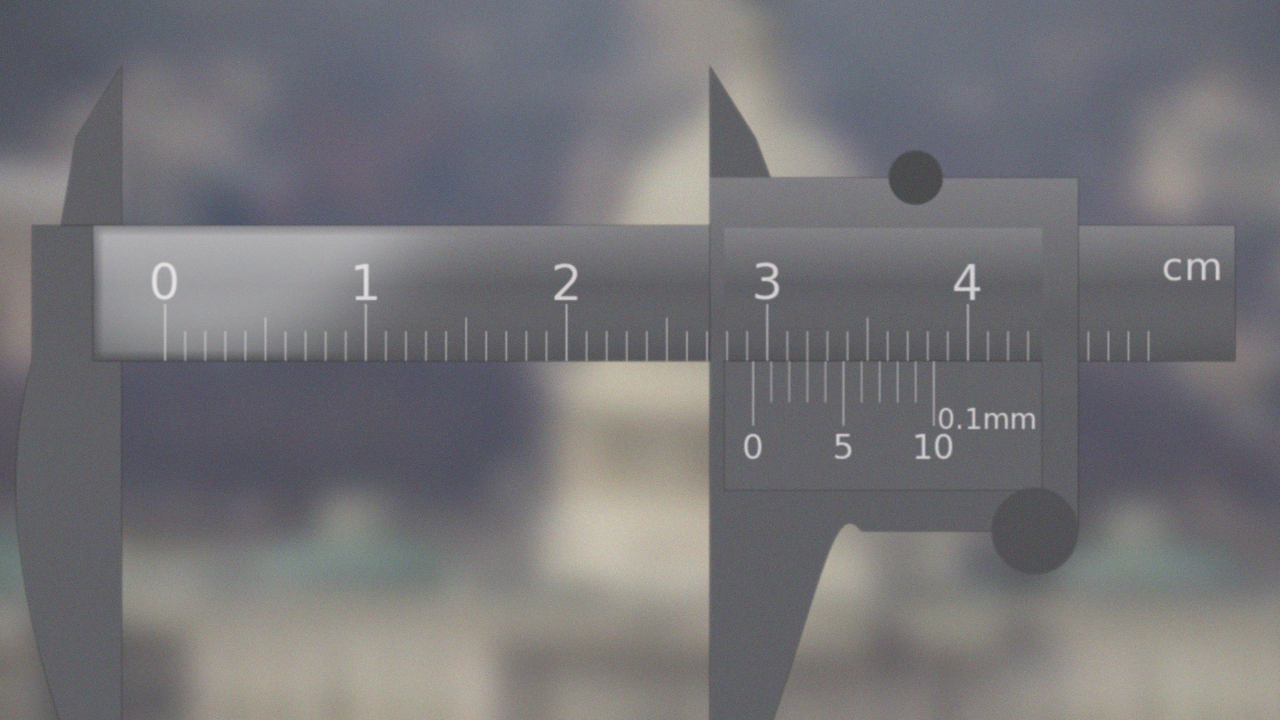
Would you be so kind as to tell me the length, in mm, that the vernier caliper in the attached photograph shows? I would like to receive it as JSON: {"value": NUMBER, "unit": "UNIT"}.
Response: {"value": 29.3, "unit": "mm"}
